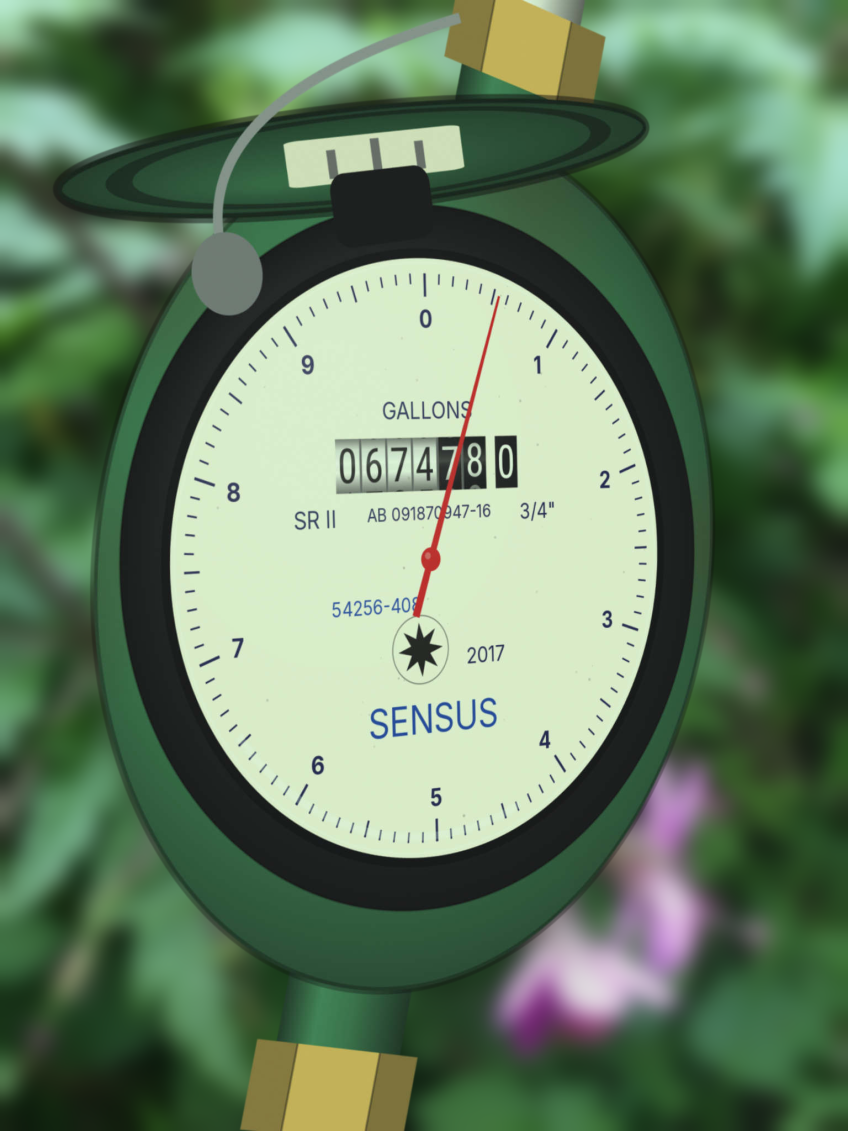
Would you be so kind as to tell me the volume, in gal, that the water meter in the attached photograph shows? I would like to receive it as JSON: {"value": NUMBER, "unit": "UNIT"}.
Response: {"value": 674780.5, "unit": "gal"}
